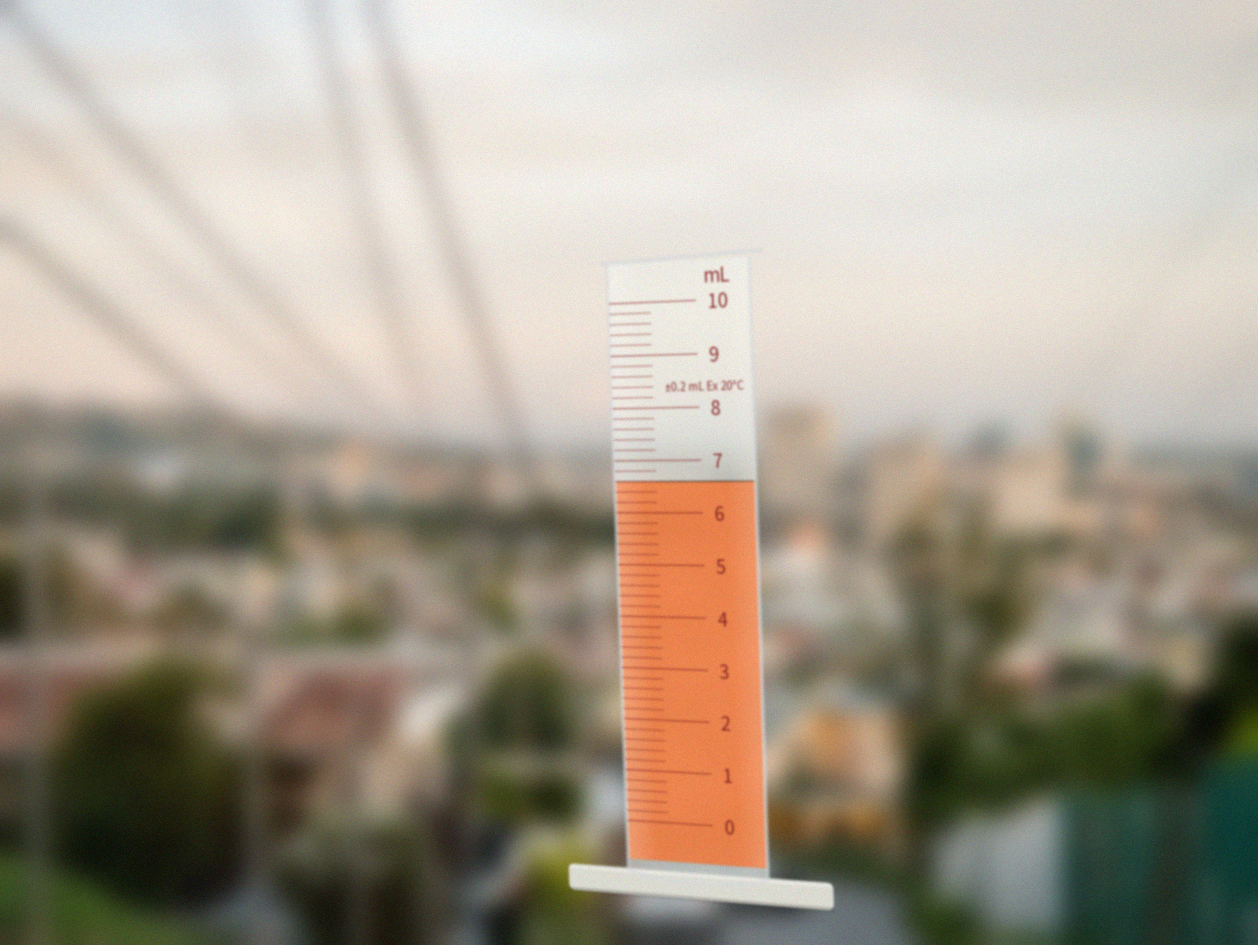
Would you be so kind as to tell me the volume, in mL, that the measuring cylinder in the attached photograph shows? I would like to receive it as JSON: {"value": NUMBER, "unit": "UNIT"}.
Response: {"value": 6.6, "unit": "mL"}
